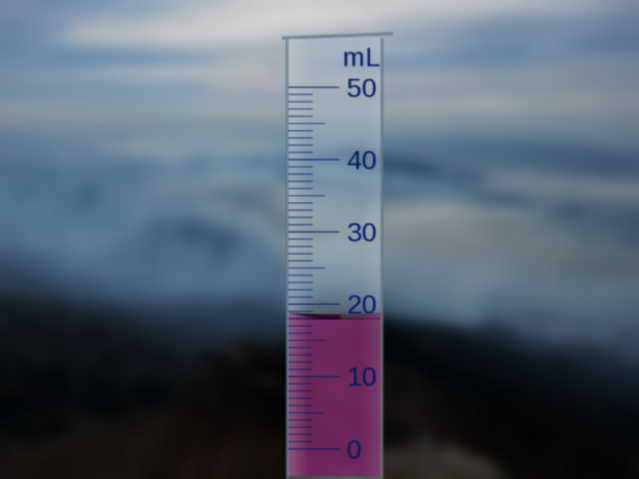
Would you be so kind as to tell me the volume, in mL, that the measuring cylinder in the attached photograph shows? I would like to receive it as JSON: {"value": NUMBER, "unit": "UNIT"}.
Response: {"value": 18, "unit": "mL"}
